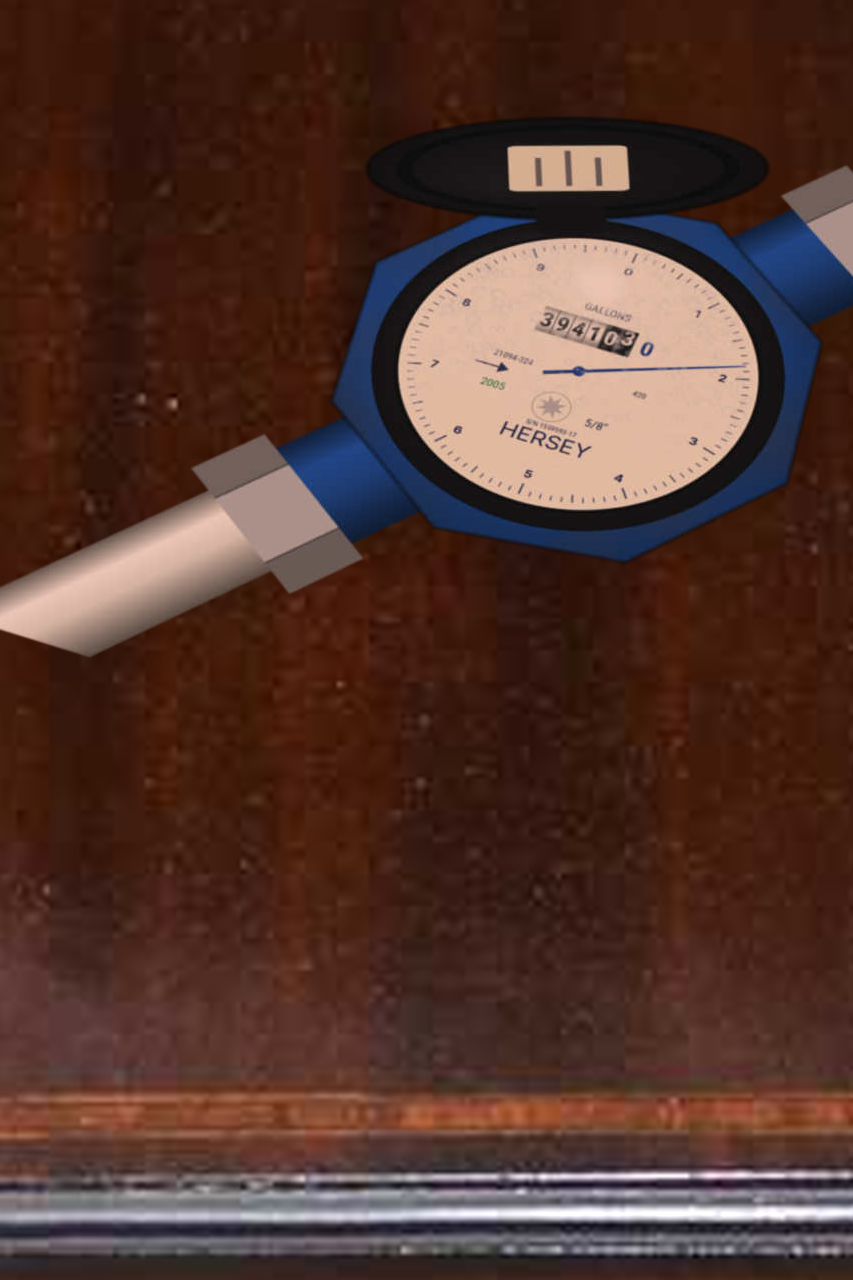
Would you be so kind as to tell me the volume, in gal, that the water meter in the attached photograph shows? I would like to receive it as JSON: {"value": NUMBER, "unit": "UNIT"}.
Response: {"value": 3941031.8, "unit": "gal"}
